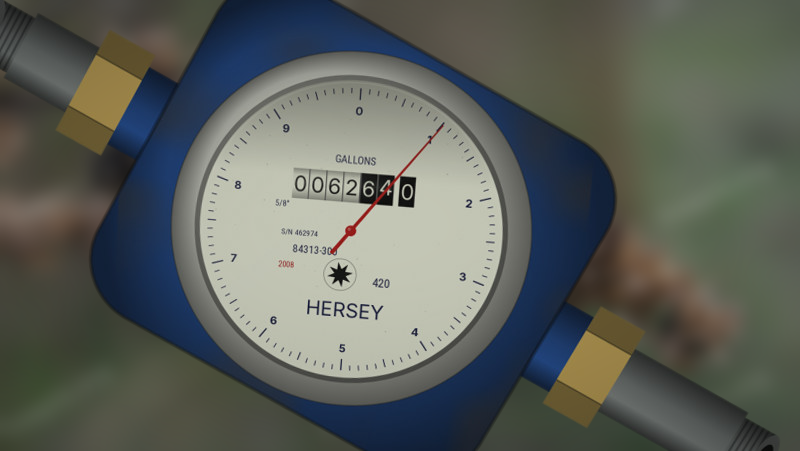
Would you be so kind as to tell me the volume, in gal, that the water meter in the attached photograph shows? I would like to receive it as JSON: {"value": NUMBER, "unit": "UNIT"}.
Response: {"value": 62641.0, "unit": "gal"}
